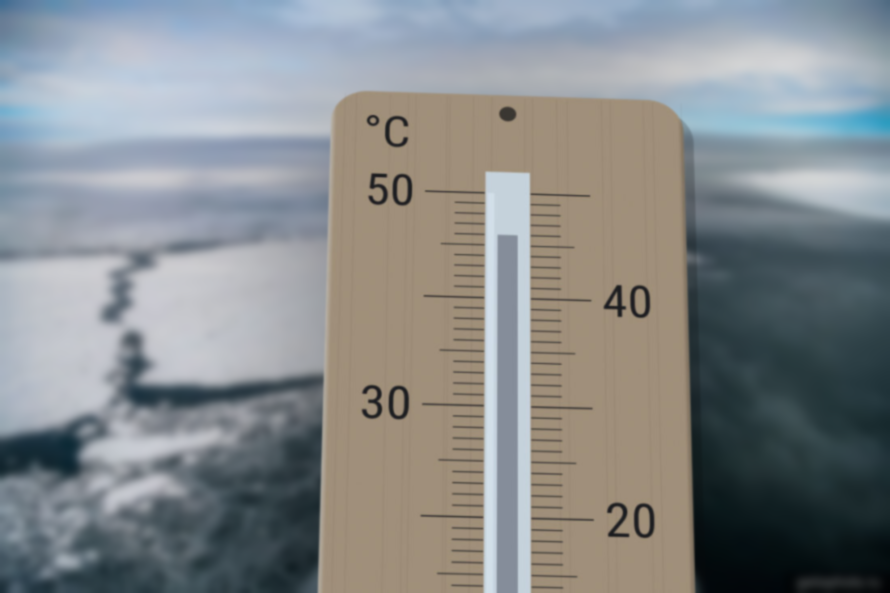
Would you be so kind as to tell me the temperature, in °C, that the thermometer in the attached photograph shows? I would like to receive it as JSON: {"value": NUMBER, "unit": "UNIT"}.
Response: {"value": 46, "unit": "°C"}
